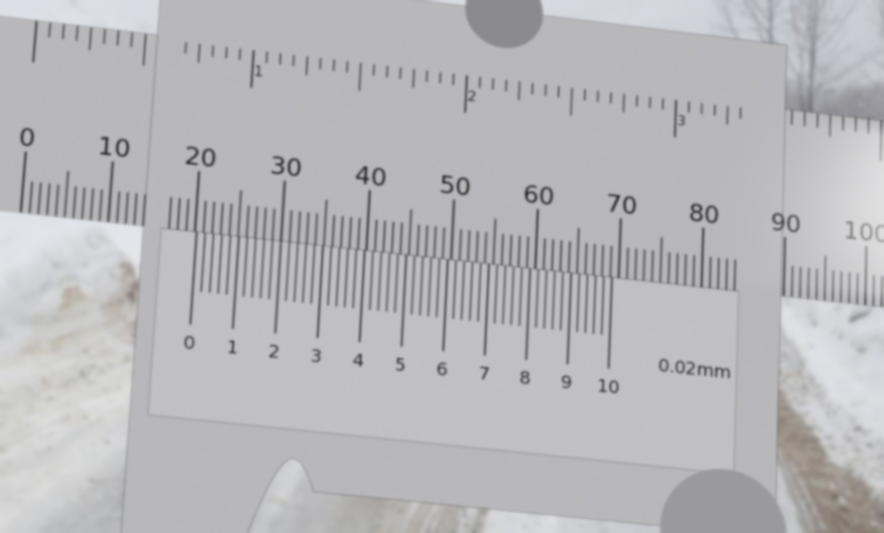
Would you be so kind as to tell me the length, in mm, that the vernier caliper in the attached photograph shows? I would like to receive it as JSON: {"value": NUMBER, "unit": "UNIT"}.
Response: {"value": 20.2, "unit": "mm"}
